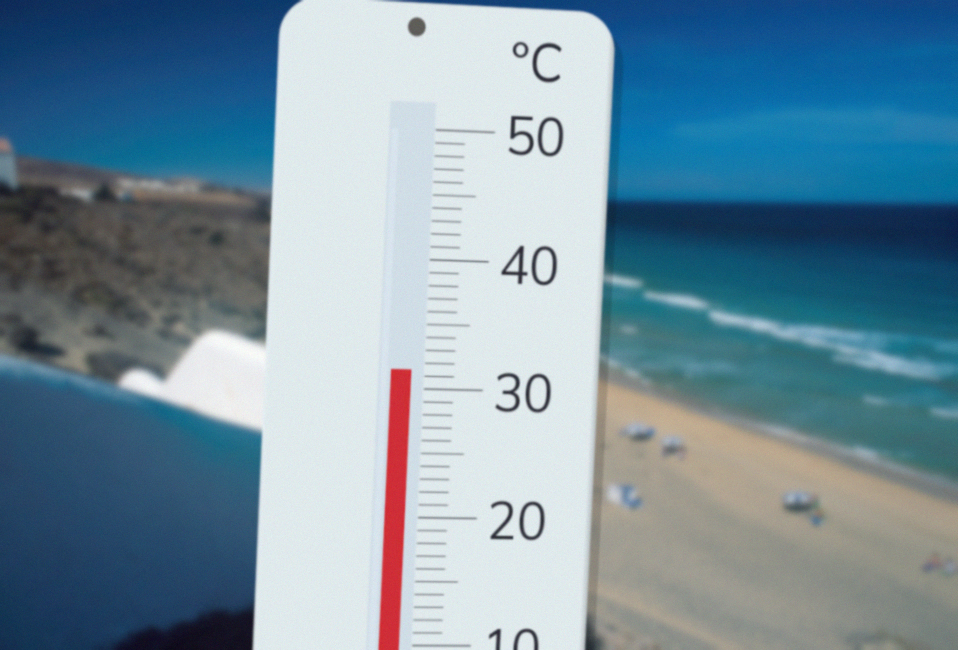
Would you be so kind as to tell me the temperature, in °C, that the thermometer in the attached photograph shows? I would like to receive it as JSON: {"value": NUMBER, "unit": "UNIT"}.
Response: {"value": 31.5, "unit": "°C"}
